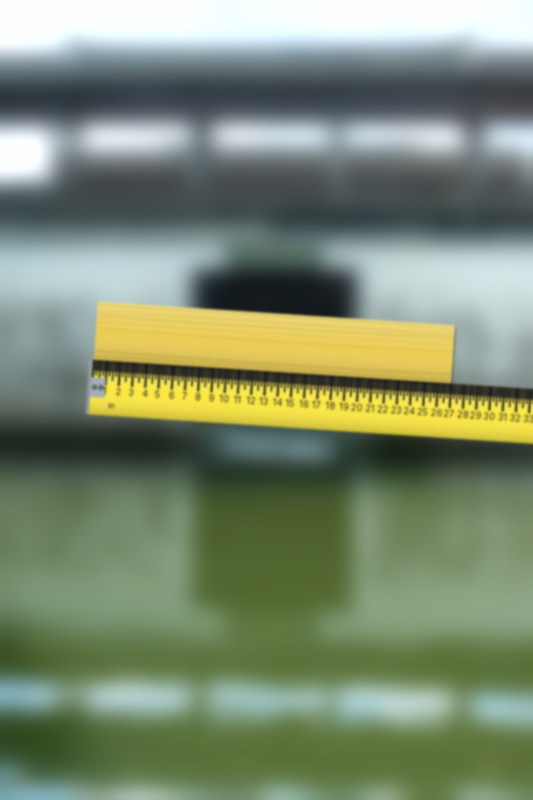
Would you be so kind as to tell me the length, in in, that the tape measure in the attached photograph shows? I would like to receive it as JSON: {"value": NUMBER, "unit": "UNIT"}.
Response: {"value": 27, "unit": "in"}
